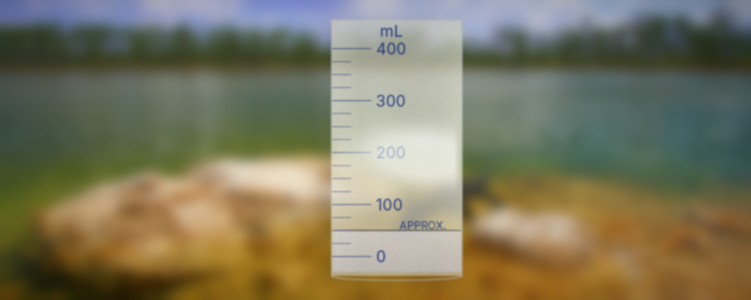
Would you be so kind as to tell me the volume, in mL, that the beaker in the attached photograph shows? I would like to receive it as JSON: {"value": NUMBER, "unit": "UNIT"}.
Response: {"value": 50, "unit": "mL"}
